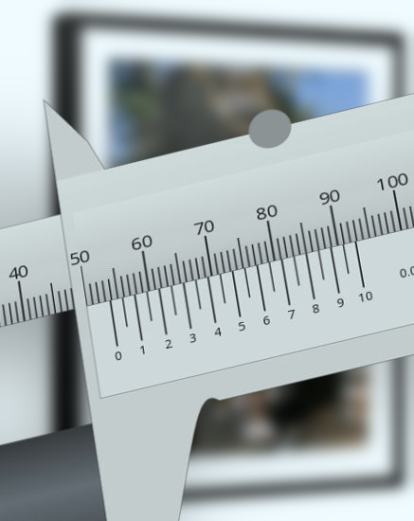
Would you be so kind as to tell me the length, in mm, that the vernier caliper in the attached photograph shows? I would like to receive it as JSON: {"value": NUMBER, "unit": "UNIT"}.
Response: {"value": 53.8, "unit": "mm"}
